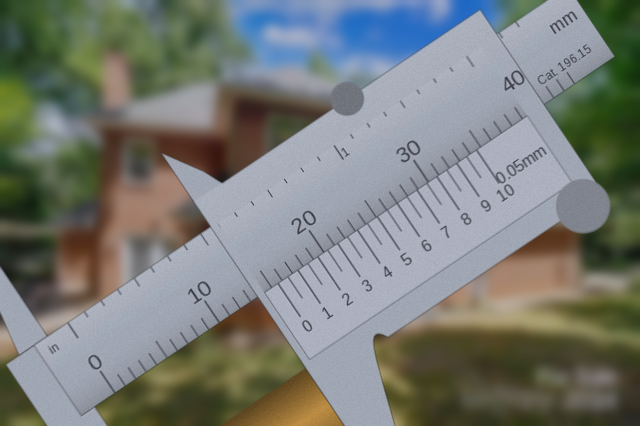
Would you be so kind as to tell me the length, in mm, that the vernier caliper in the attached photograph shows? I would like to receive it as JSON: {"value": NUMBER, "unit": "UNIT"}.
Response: {"value": 15.6, "unit": "mm"}
